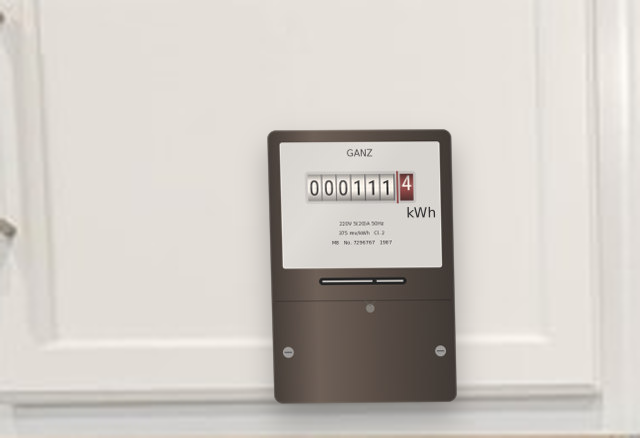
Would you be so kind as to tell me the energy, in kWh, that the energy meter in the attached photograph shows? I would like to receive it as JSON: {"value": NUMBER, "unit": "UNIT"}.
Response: {"value": 111.4, "unit": "kWh"}
